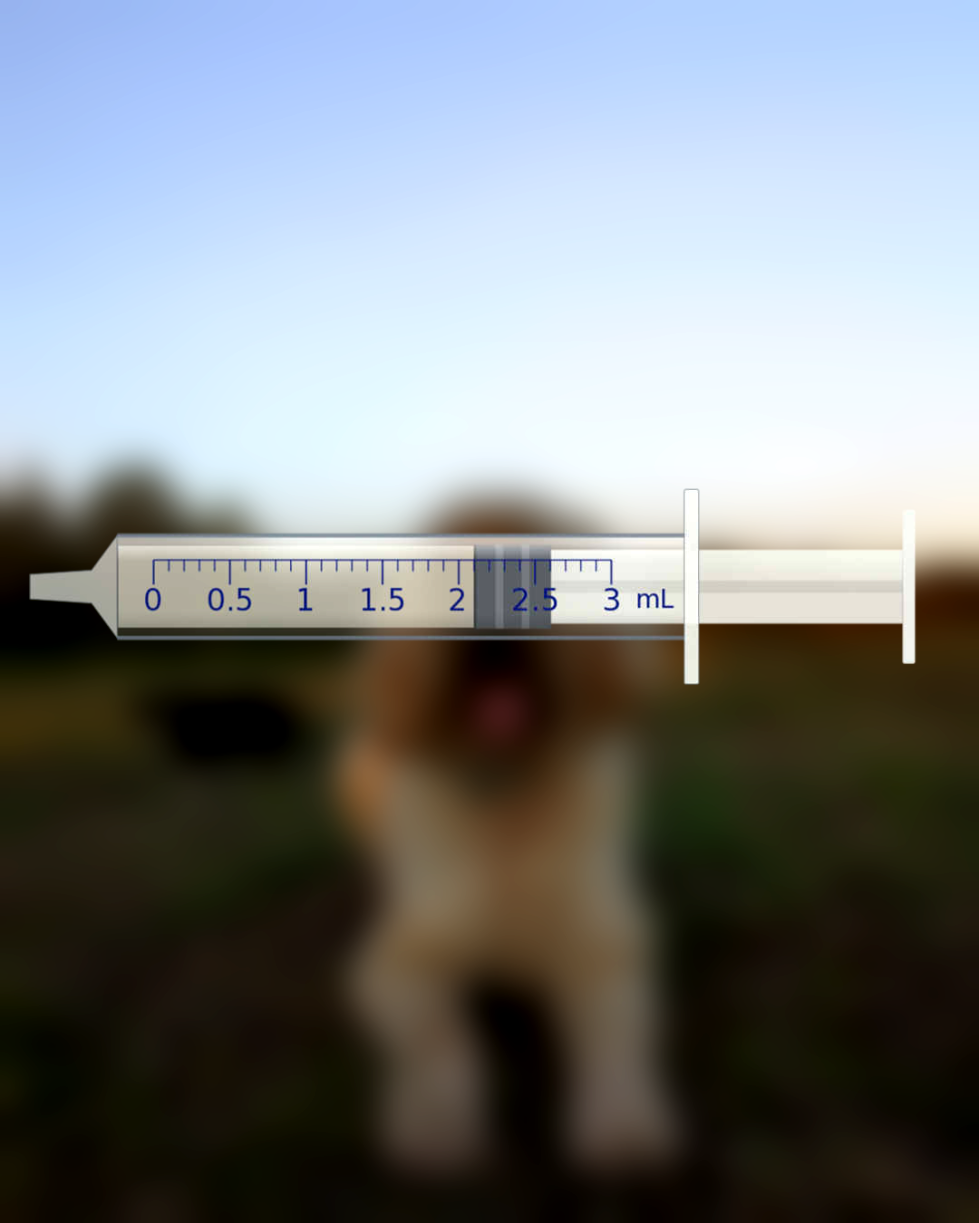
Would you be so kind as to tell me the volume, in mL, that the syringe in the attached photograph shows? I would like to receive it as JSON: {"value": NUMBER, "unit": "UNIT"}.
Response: {"value": 2.1, "unit": "mL"}
